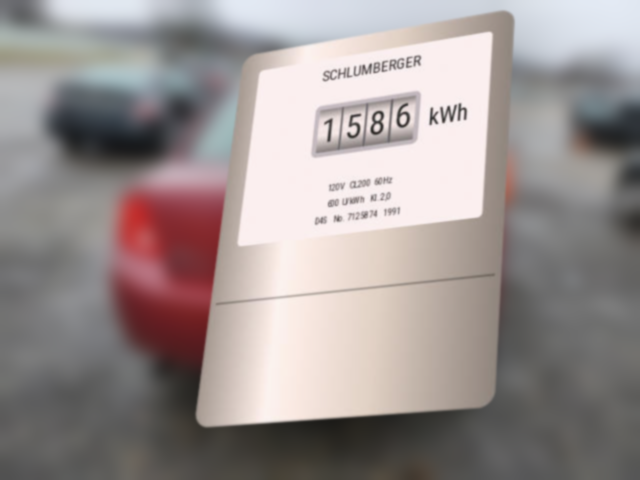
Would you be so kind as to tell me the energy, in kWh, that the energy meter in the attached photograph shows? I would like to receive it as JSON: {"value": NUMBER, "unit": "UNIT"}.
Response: {"value": 1586, "unit": "kWh"}
